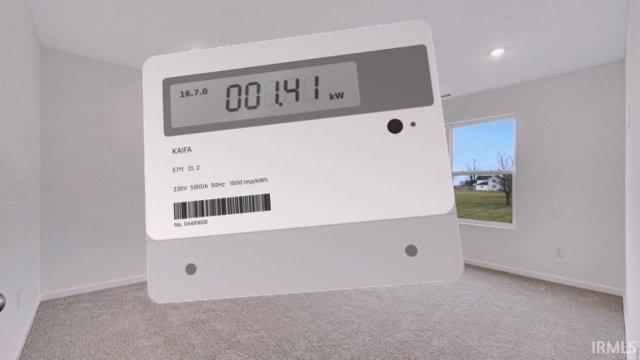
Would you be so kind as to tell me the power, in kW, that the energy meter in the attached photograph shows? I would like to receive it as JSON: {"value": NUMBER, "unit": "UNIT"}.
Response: {"value": 1.41, "unit": "kW"}
